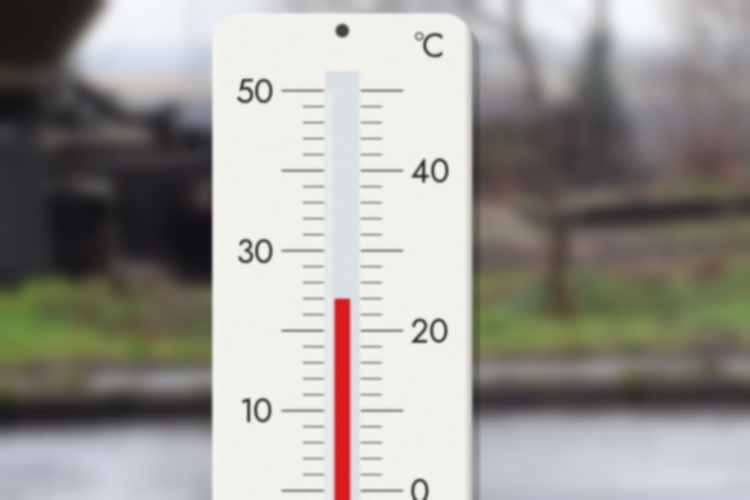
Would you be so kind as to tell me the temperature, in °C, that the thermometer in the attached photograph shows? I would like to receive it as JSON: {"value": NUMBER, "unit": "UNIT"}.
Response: {"value": 24, "unit": "°C"}
